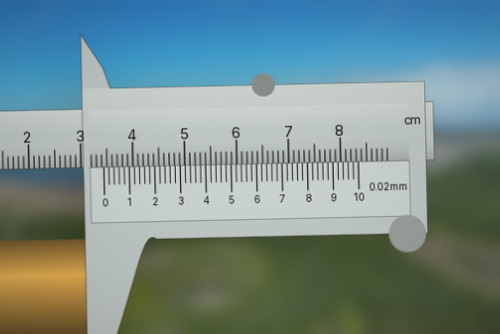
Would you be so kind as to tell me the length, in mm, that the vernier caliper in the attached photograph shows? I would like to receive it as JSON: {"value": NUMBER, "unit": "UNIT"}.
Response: {"value": 34.4, "unit": "mm"}
